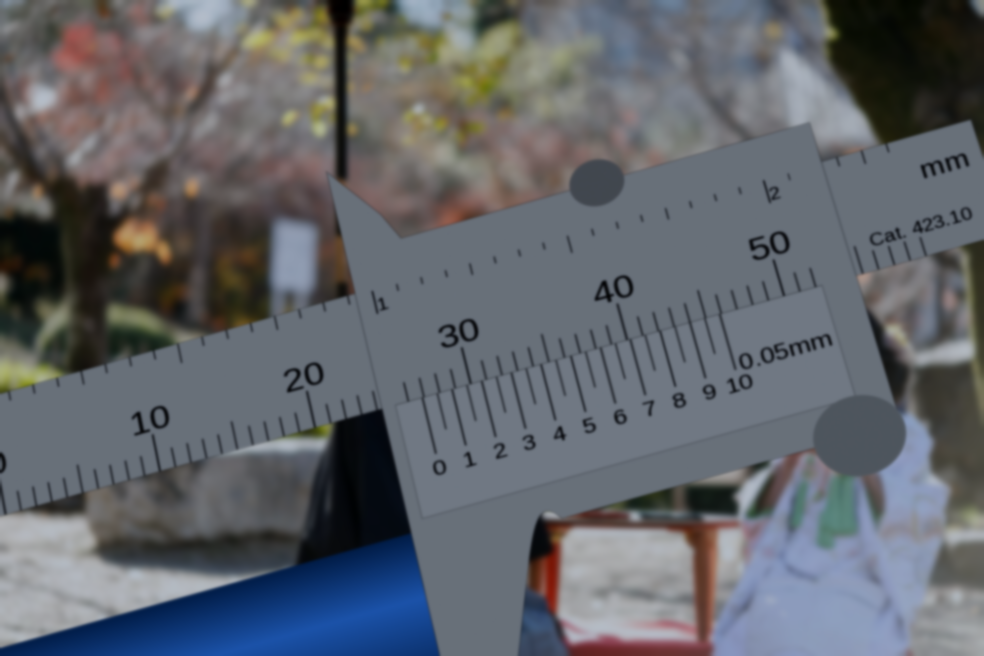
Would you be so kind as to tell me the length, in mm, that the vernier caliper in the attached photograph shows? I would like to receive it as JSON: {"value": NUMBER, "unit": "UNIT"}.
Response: {"value": 26.9, "unit": "mm"}
